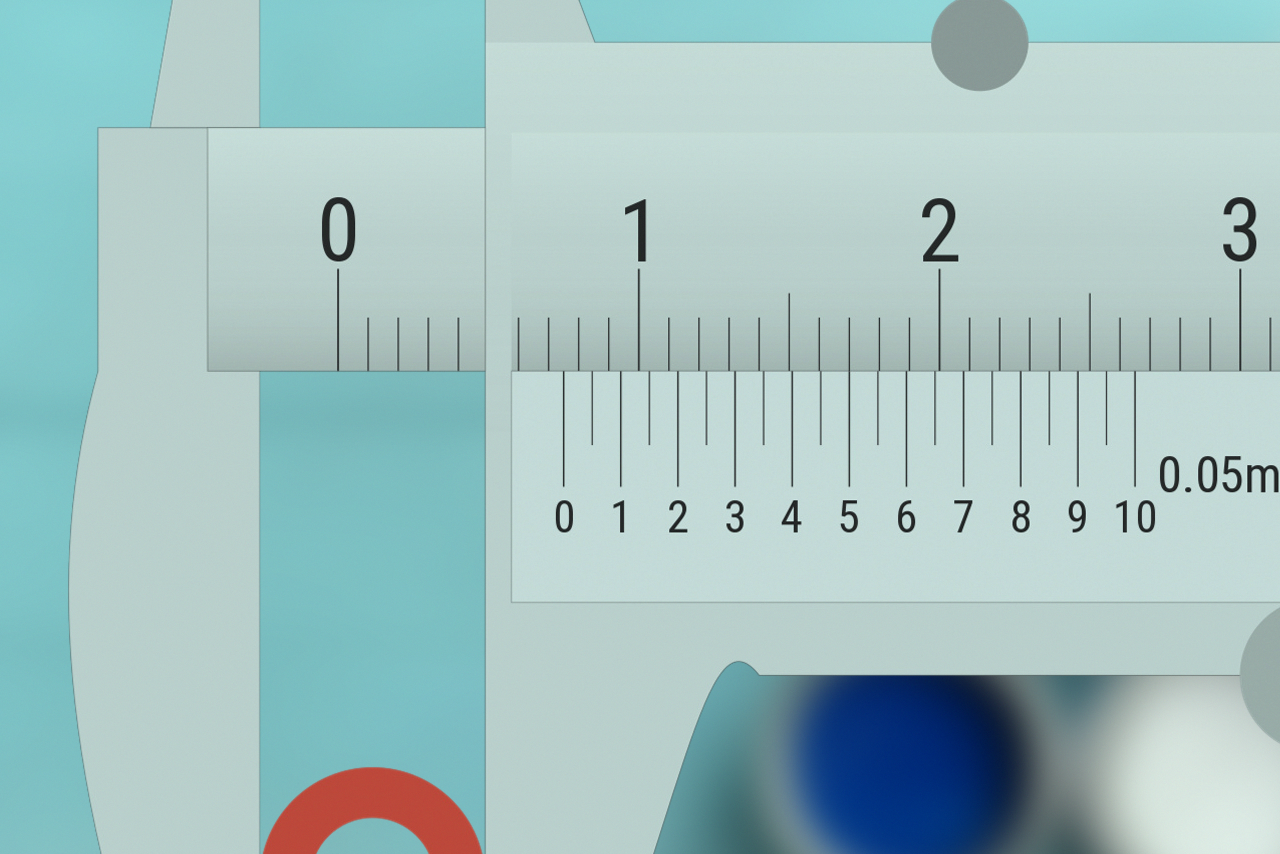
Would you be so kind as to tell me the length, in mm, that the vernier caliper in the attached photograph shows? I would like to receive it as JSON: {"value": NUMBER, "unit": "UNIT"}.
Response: {"value": 7.50, "unit": "mm"}
